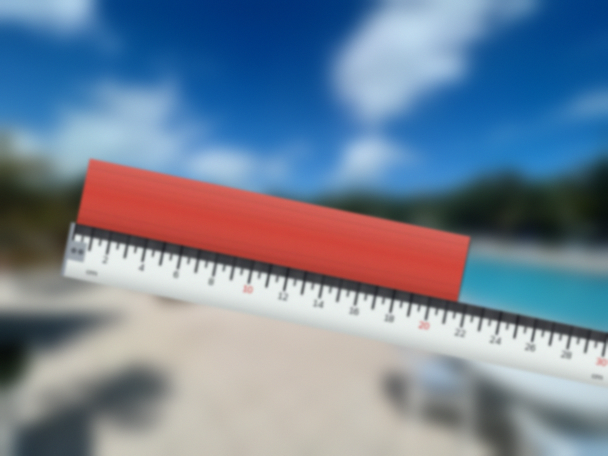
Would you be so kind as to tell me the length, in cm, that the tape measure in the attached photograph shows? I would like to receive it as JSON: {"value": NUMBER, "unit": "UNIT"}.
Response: {"value": 21.5, "unit": "cm"}
